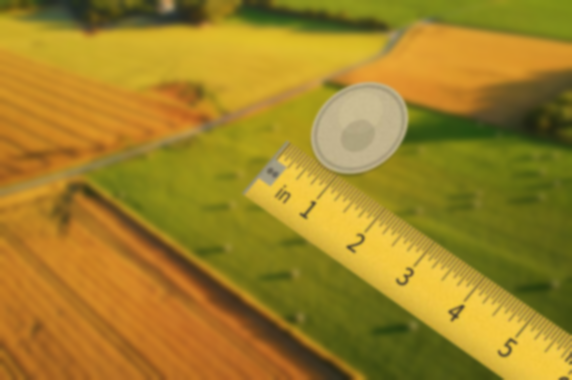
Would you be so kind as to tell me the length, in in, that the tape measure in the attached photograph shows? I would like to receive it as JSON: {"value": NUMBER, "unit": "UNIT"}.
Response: {"value": 1.5, "unit": "in"}
